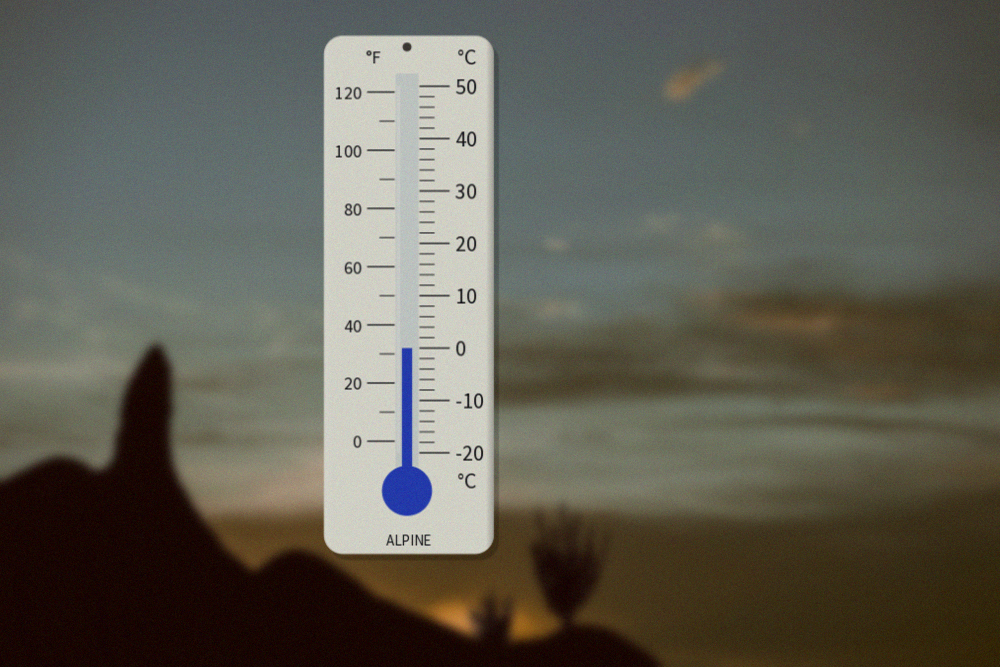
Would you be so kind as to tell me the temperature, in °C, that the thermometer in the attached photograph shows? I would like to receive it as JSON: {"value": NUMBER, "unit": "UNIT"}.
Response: {"value": 0, "unit": "°C"}
